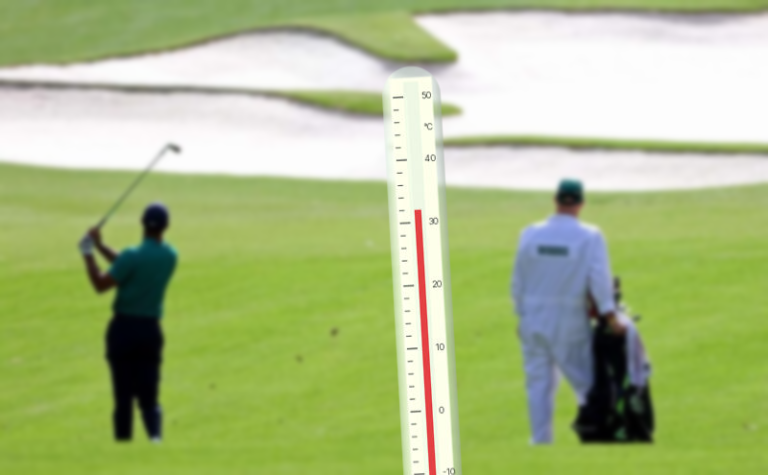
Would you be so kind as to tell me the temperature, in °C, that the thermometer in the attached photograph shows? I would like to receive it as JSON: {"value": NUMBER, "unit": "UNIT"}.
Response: {"value": 32, "unit": "°C"}
